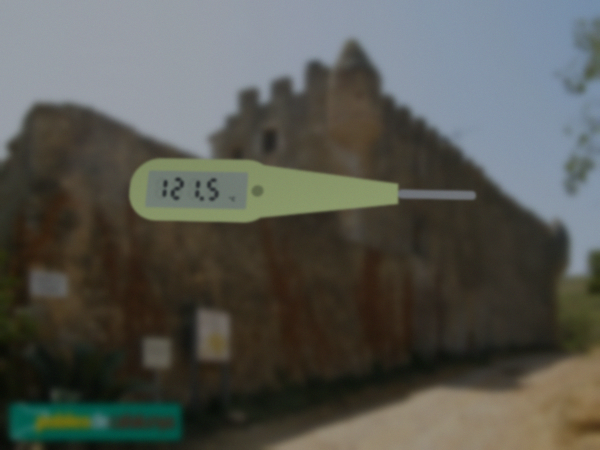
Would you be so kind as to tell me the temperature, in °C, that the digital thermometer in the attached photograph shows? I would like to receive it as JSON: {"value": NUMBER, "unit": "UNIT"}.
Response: {"value": 121.5, "unit": "°C"}
